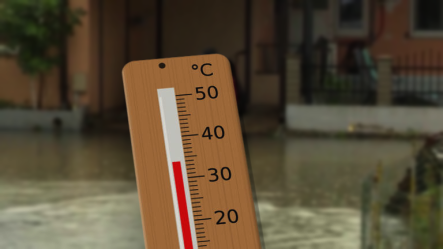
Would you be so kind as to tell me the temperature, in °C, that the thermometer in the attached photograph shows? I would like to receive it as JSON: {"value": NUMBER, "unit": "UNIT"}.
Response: {"value": 34, "unit": "°C"}
